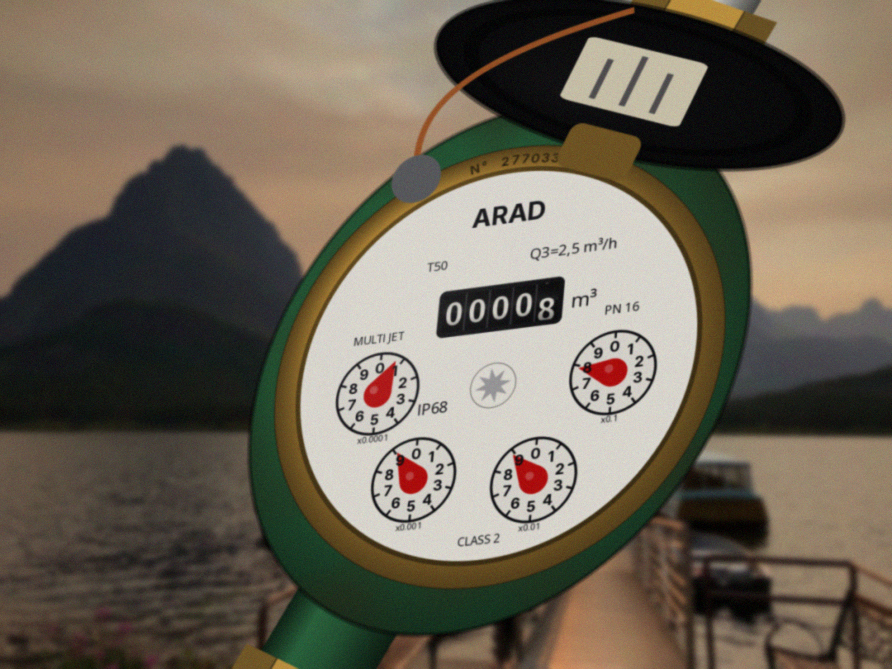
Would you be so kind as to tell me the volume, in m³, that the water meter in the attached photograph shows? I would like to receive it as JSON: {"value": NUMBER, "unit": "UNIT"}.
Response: {"value": 7.7890, "unit": "m³"}
